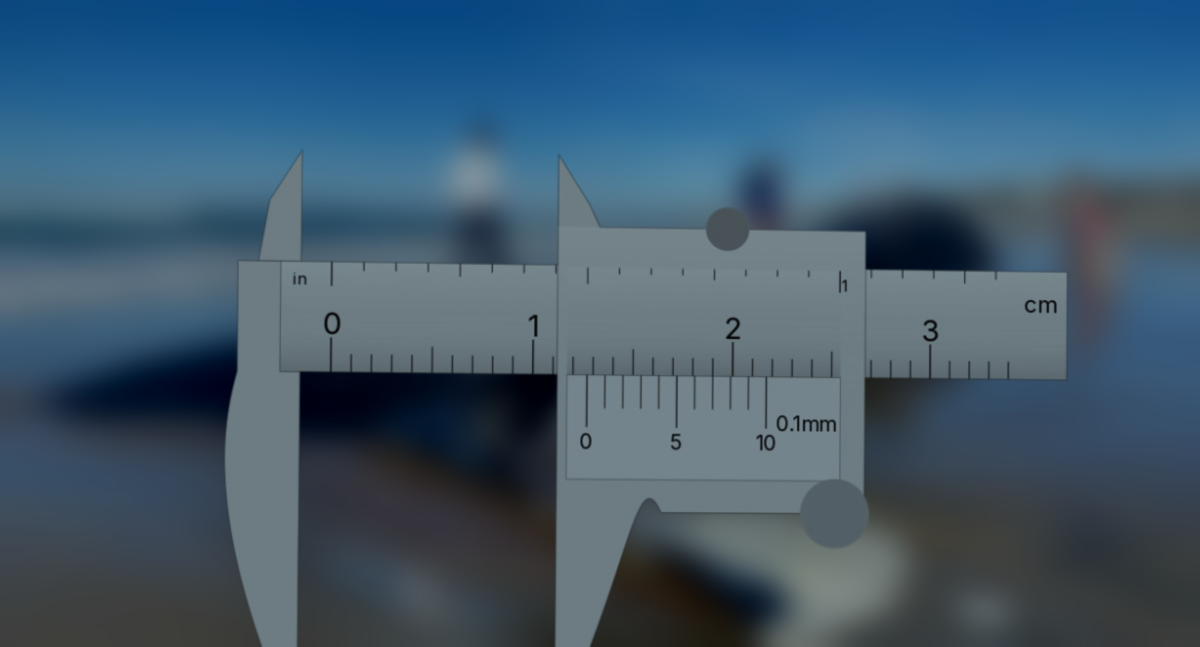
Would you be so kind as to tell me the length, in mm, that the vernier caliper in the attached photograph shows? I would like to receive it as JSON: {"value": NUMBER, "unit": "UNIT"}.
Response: {"value": 12.7, "unit": "mm"}
